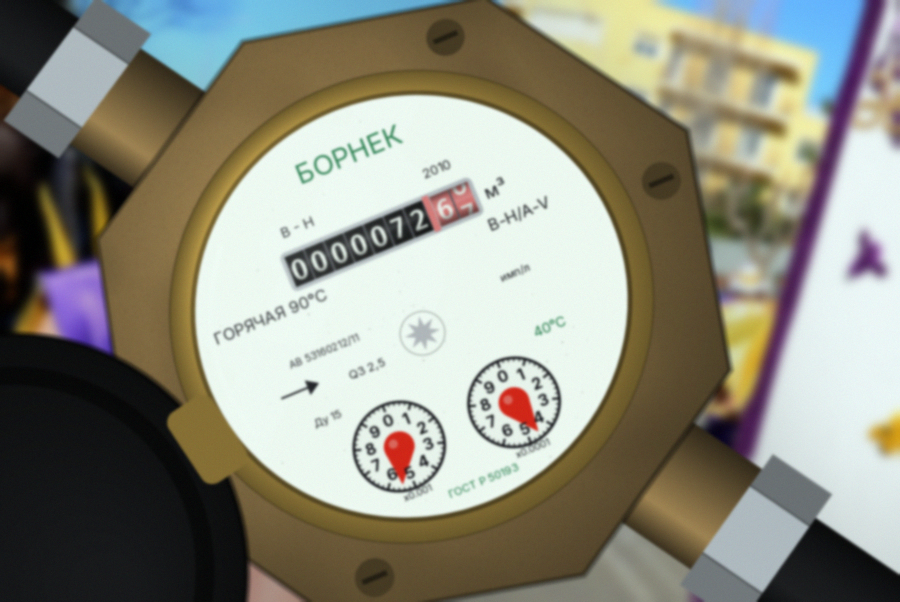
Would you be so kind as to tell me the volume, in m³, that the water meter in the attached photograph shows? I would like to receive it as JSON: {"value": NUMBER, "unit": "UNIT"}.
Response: {"value": 72.6654, "unit": "m³"}
